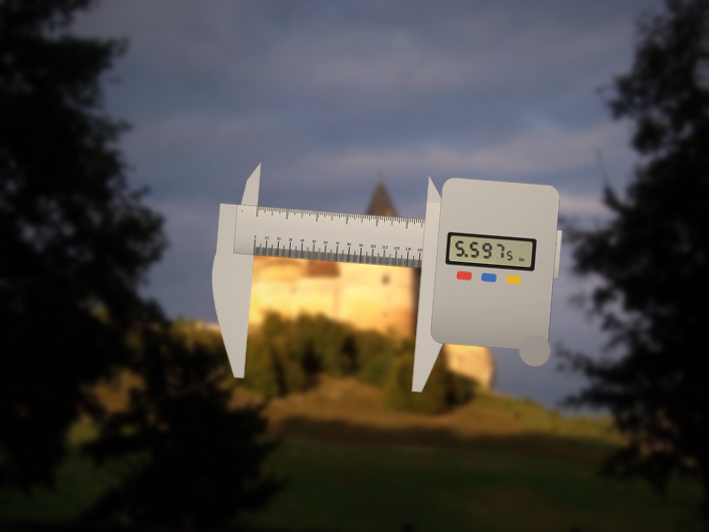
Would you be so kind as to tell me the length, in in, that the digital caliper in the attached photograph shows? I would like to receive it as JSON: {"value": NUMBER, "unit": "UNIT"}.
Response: {"value": 5.5975, "unit": "in"}
